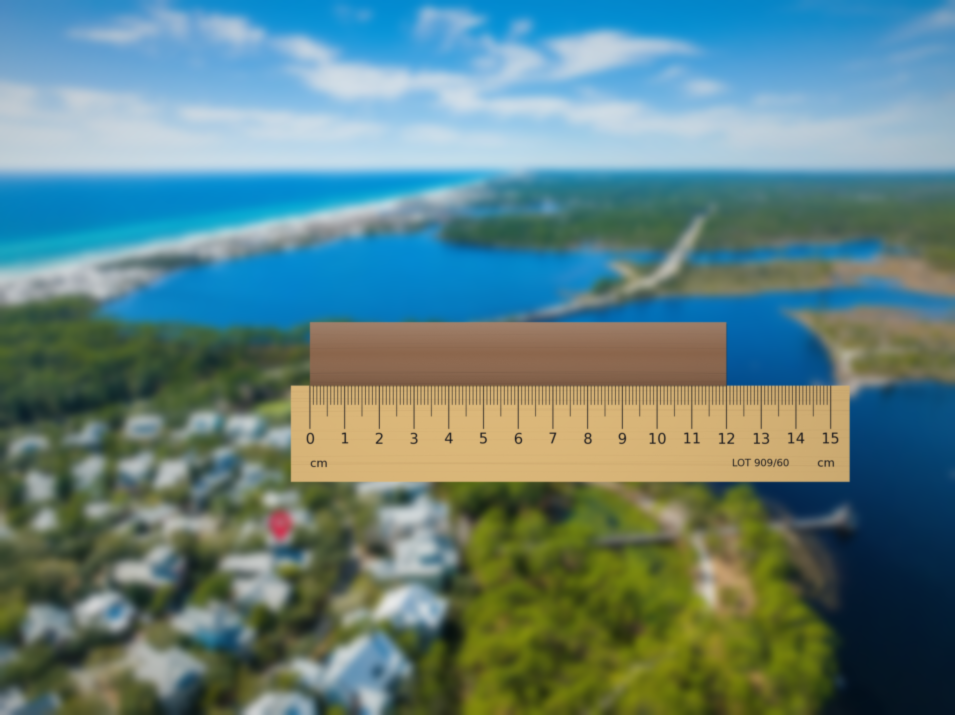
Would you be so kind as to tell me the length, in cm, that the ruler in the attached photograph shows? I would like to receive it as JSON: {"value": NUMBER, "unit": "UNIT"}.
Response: {"value": 12, "unit": "cm"}
